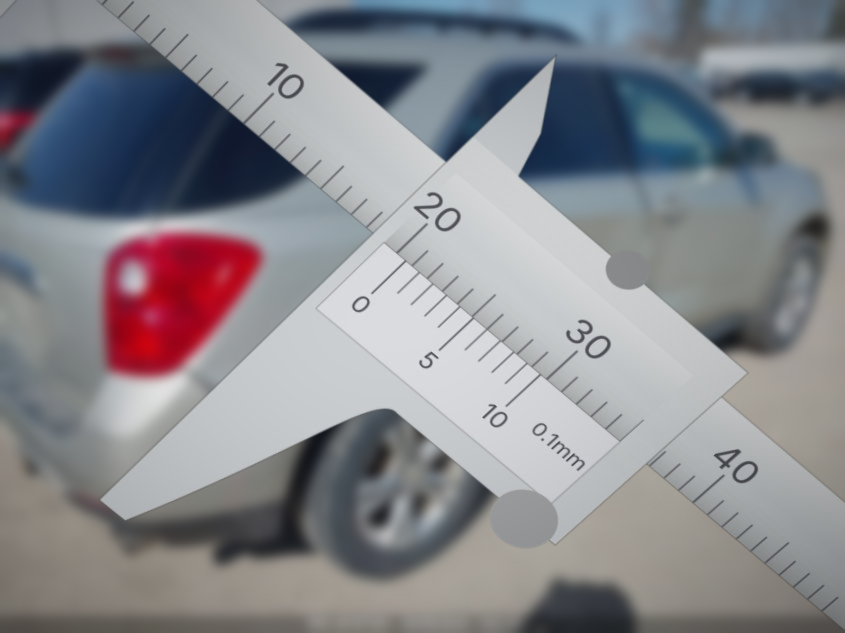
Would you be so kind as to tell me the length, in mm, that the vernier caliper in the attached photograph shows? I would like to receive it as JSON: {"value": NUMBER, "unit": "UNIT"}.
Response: {"value": 20.6, "unit": "mm"}
